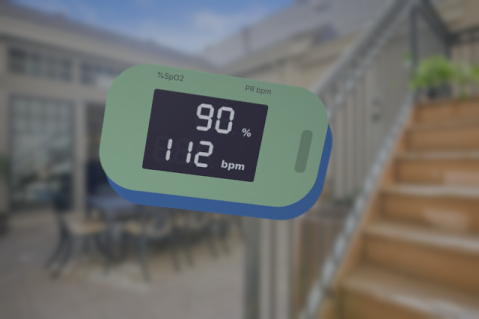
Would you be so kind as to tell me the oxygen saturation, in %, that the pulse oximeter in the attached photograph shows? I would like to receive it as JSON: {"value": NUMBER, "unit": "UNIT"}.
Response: {"value": 90, "unit": "%"}
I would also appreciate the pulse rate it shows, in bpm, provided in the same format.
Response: {"value": 112, "unit": "bpm"}
